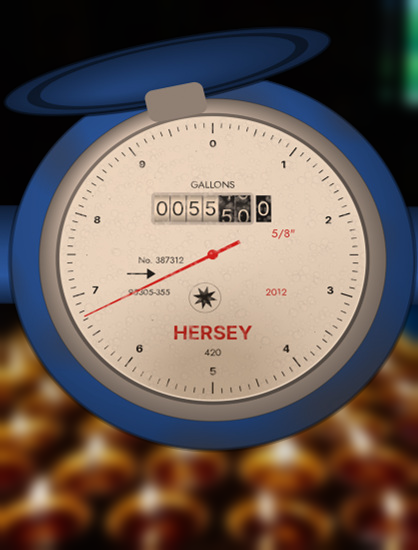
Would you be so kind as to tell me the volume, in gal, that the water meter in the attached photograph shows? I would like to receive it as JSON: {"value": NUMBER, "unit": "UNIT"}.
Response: {"value": 55496.7, "unit": "gal"}
